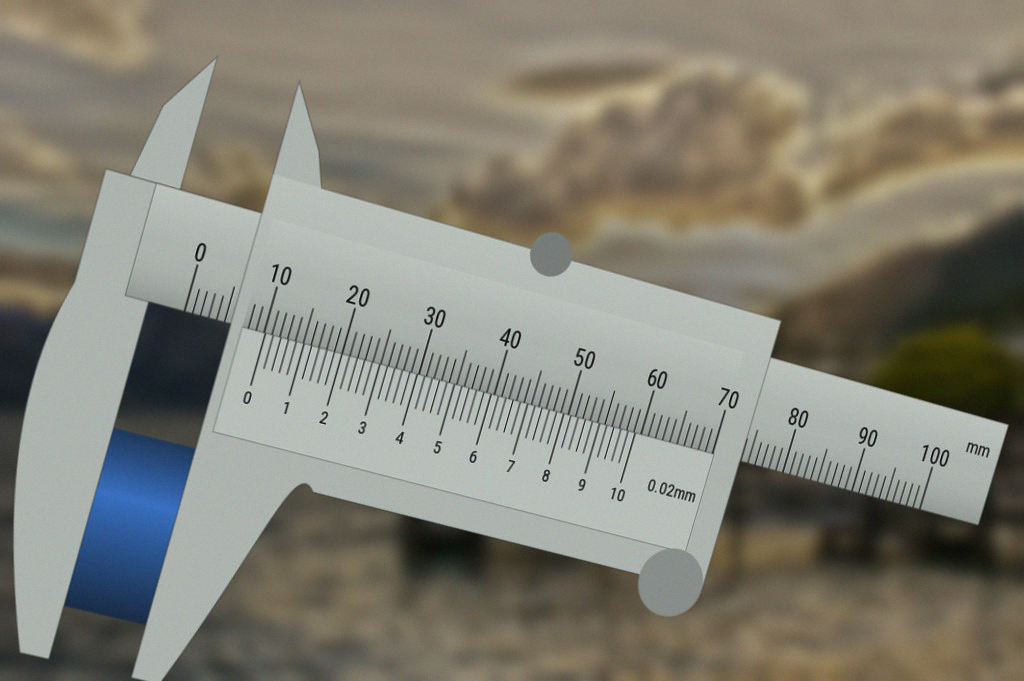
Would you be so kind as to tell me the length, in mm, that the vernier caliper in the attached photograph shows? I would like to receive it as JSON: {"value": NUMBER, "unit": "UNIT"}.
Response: {"value": 10.2, "unit": "mm"}
